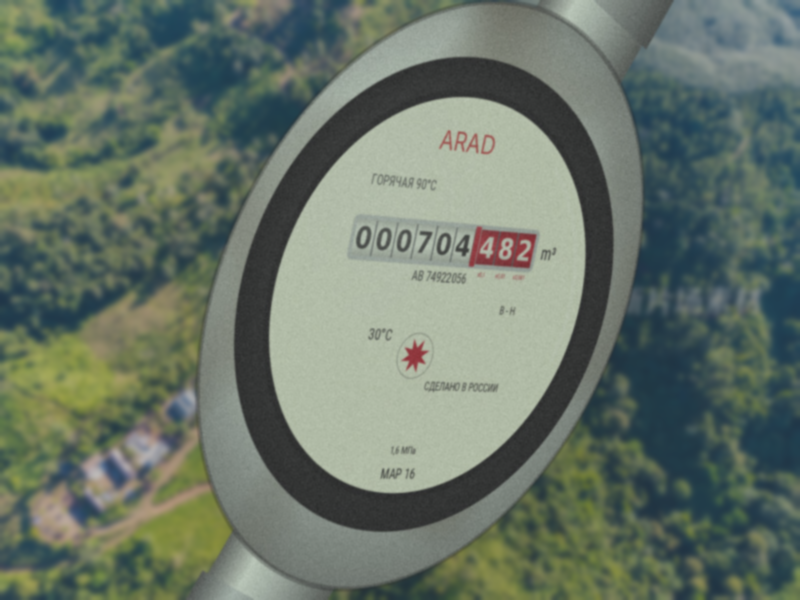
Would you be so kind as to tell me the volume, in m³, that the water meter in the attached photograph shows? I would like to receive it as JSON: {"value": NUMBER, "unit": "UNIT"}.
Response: {"value": 704.482, "unit": "m³"}
